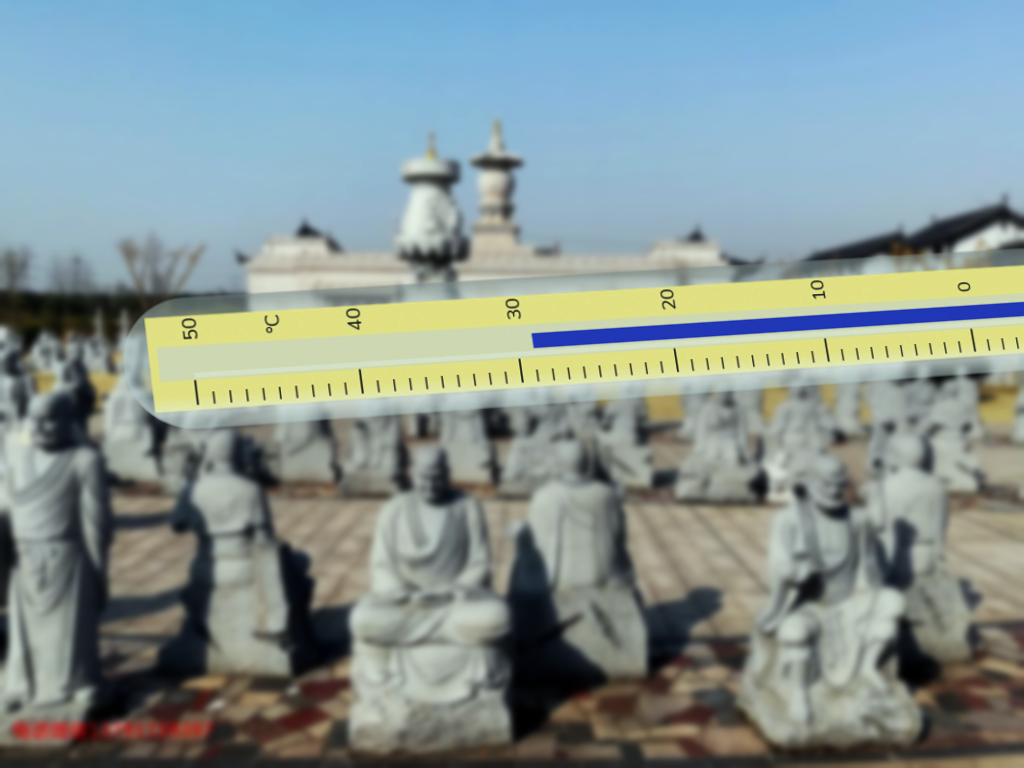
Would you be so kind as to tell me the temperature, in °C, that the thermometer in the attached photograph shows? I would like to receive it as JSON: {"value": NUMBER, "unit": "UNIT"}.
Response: {"value": 29, "unit": "°C"}
